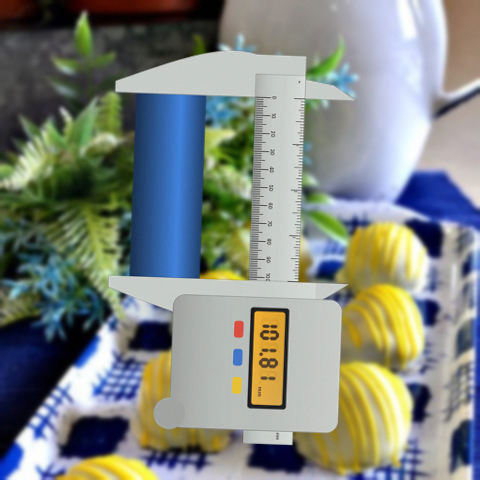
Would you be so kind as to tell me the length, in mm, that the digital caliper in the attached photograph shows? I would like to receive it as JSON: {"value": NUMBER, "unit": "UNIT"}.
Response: {"value": 101.81, "unit": "mm"}
